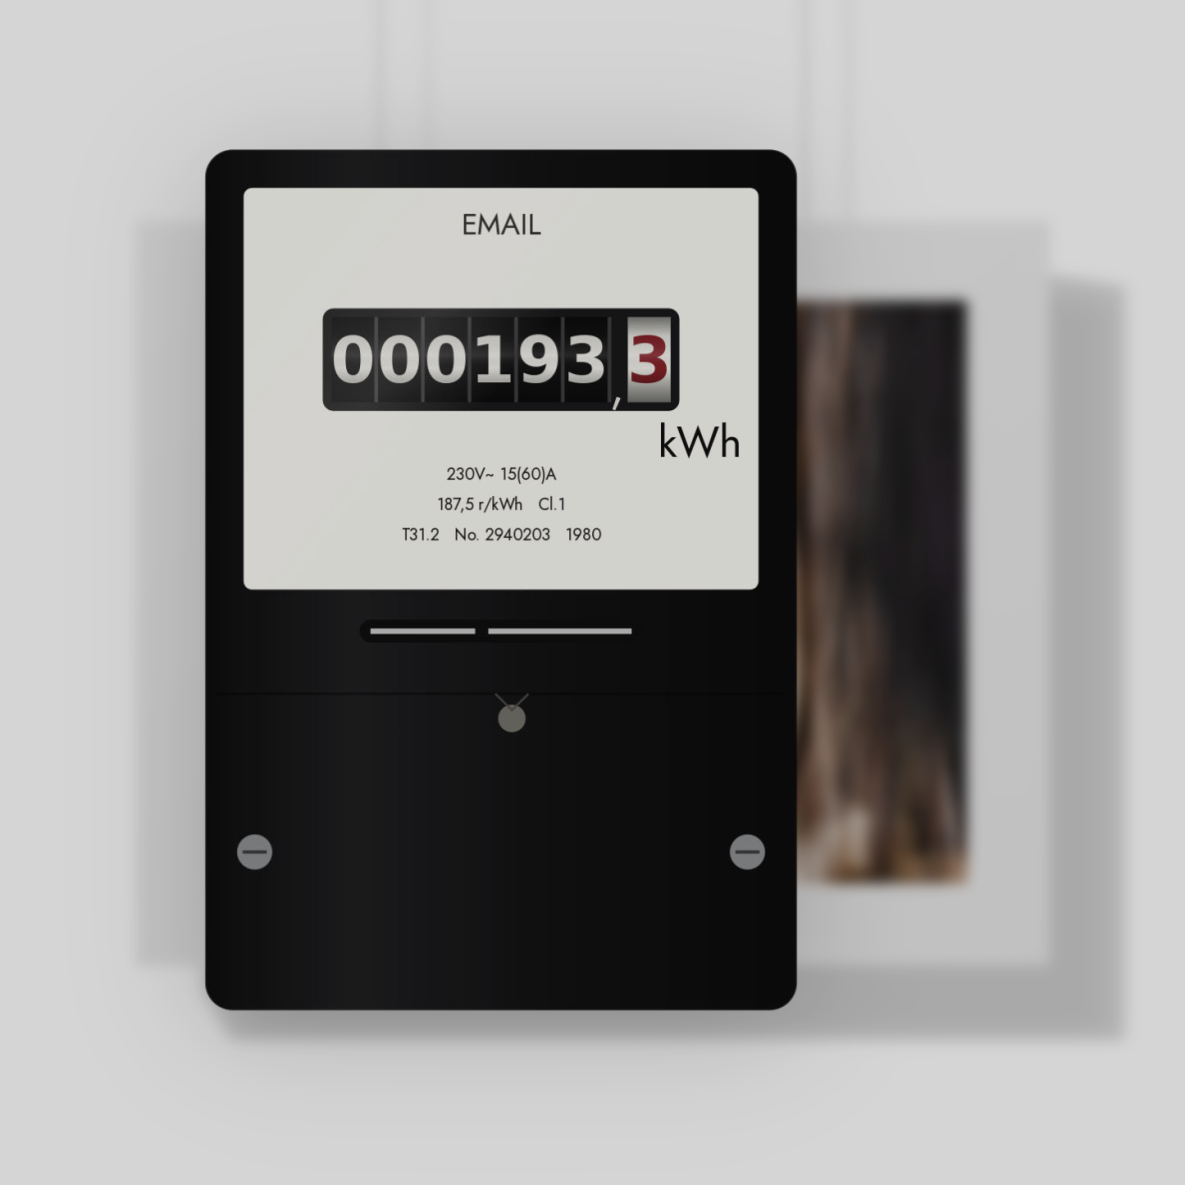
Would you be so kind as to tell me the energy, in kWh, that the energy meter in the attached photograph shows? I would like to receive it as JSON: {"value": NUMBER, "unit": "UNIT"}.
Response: {"value": 193.3, "unit": "kWh"}
